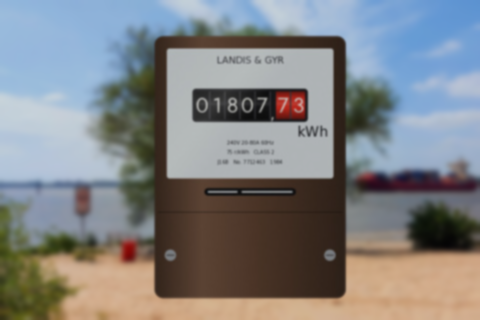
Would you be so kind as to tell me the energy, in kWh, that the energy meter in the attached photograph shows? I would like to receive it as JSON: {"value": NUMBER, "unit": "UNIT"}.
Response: {"value": 1807.73, "unit": "kWh"}
